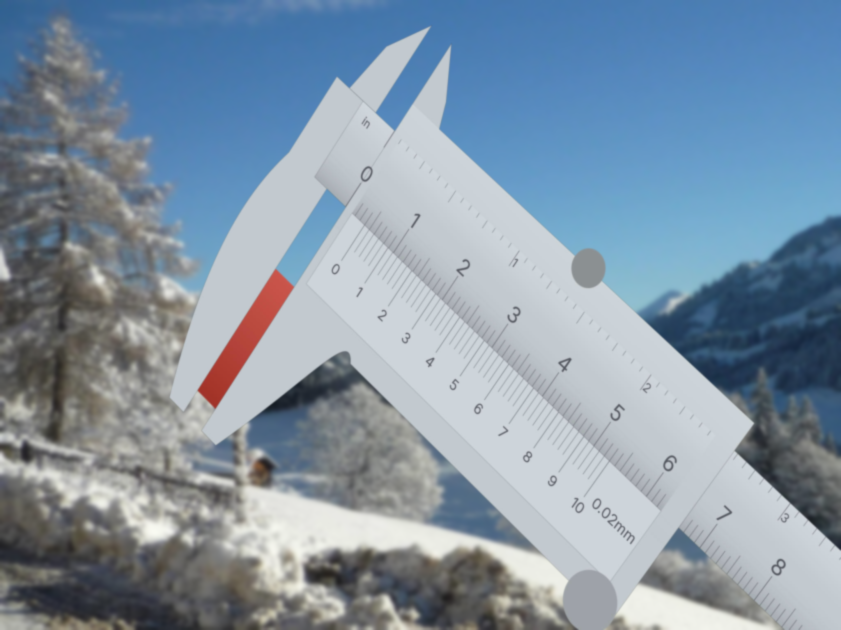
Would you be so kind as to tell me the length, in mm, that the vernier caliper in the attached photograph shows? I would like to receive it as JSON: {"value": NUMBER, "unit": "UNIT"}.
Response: {"value": 4.0, "unit": "mm"}
